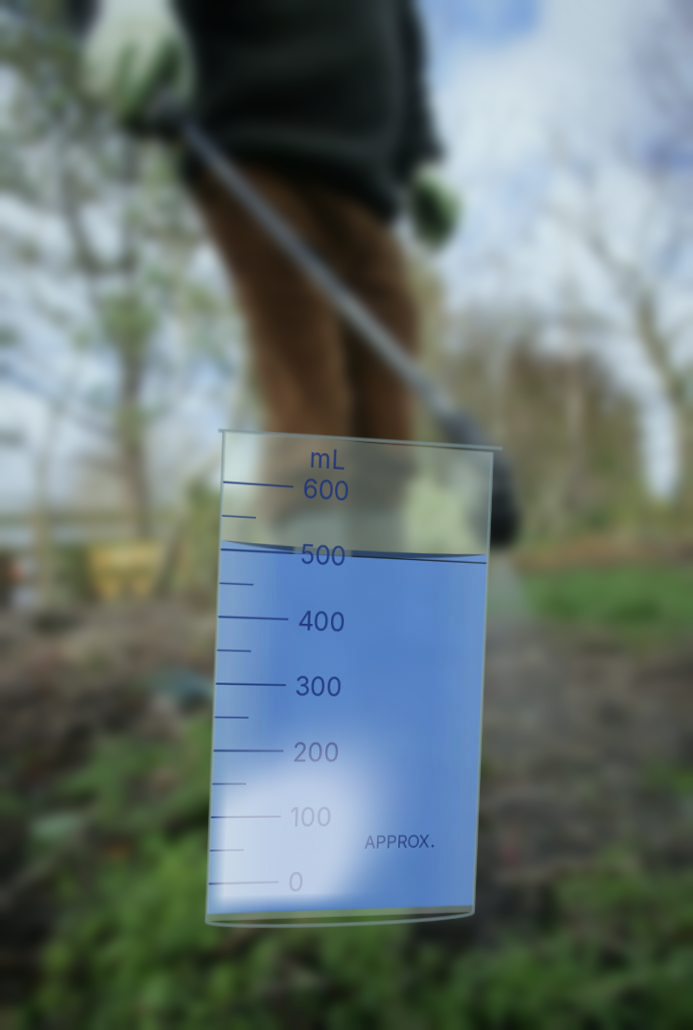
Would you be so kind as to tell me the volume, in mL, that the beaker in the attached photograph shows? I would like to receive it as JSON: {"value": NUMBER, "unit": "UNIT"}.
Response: {"value": 500, "unit": "mL"}
